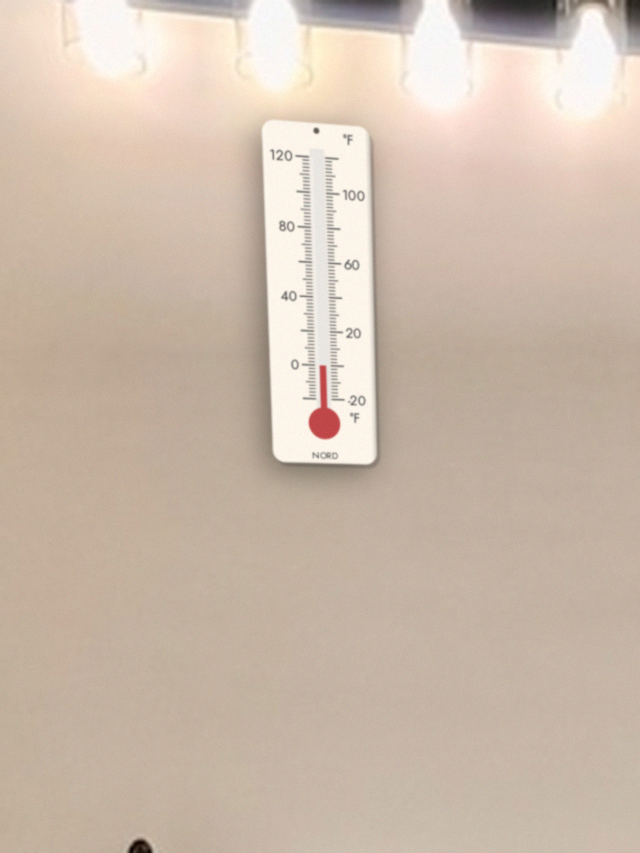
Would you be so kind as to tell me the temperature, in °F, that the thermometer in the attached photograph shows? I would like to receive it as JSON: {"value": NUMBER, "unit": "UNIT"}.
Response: {"value": 0, "unit": "°F"}
